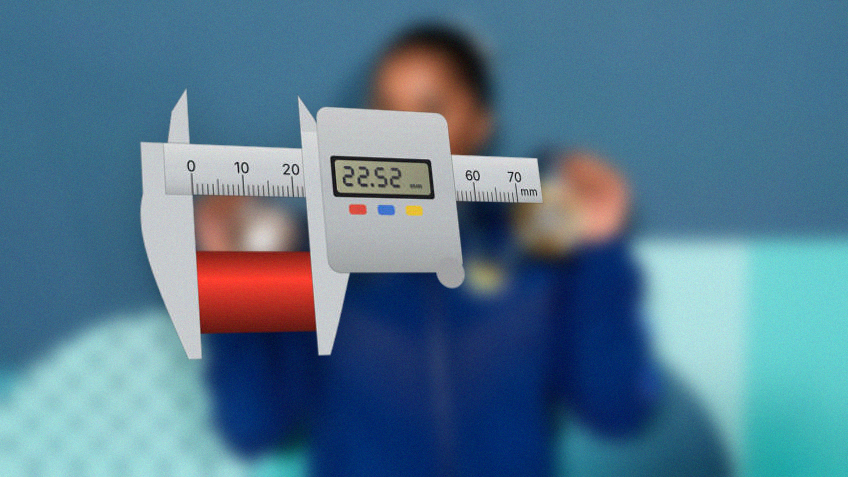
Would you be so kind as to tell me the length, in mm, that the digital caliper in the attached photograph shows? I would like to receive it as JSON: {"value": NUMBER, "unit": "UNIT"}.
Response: {"value": 22.52, "unit": "mm"}
